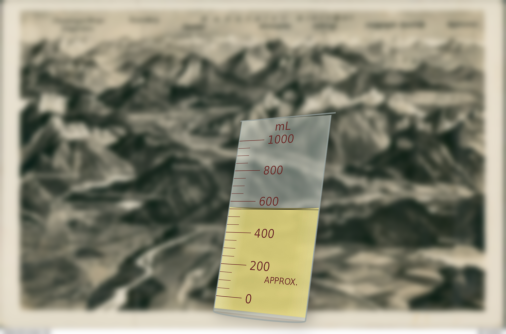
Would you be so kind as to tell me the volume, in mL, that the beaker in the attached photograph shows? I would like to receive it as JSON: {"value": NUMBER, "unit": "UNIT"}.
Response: {"value": 550, "unit": "mL"}
